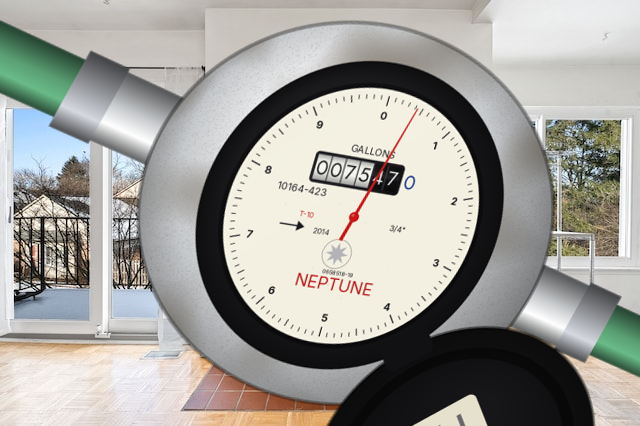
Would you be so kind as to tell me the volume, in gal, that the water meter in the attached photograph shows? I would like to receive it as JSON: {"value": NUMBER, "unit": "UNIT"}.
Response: {"value": 75470.4, "unit": "gal"}
